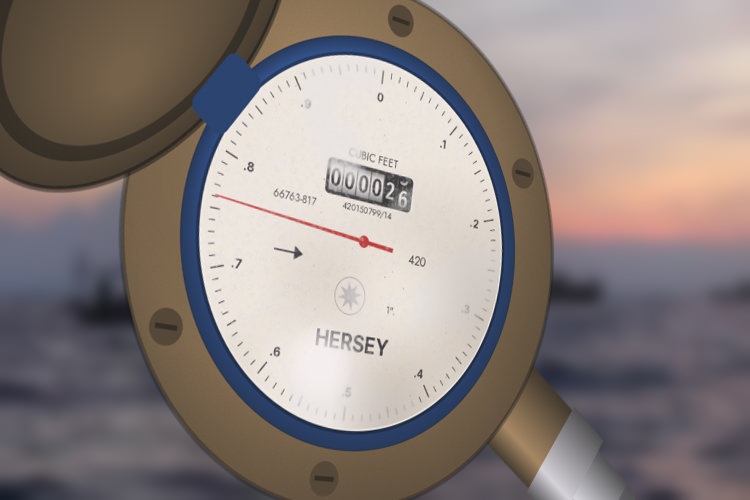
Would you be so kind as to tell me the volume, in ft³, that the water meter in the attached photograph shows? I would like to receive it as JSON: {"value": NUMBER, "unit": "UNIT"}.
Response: {"value": 25.76, "unit": "ft³"}
